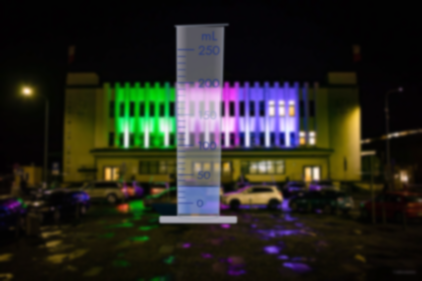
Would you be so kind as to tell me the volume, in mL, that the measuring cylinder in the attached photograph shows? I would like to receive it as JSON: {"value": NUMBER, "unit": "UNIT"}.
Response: {"value": 30, "unit": "mL"}
